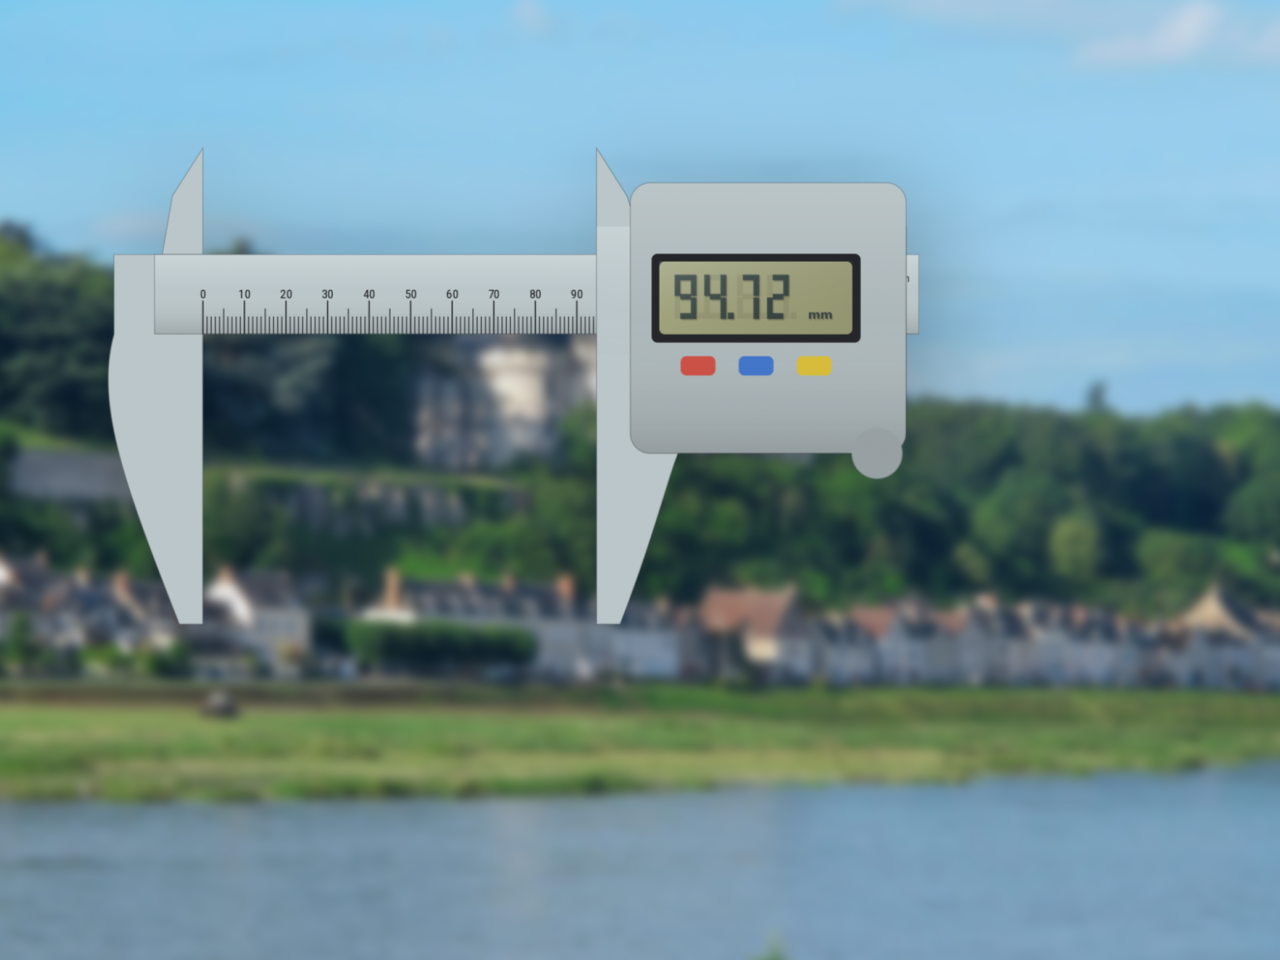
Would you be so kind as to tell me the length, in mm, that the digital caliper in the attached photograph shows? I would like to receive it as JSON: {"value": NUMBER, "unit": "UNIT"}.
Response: {"value": 94.72, "unit": "mm"}
